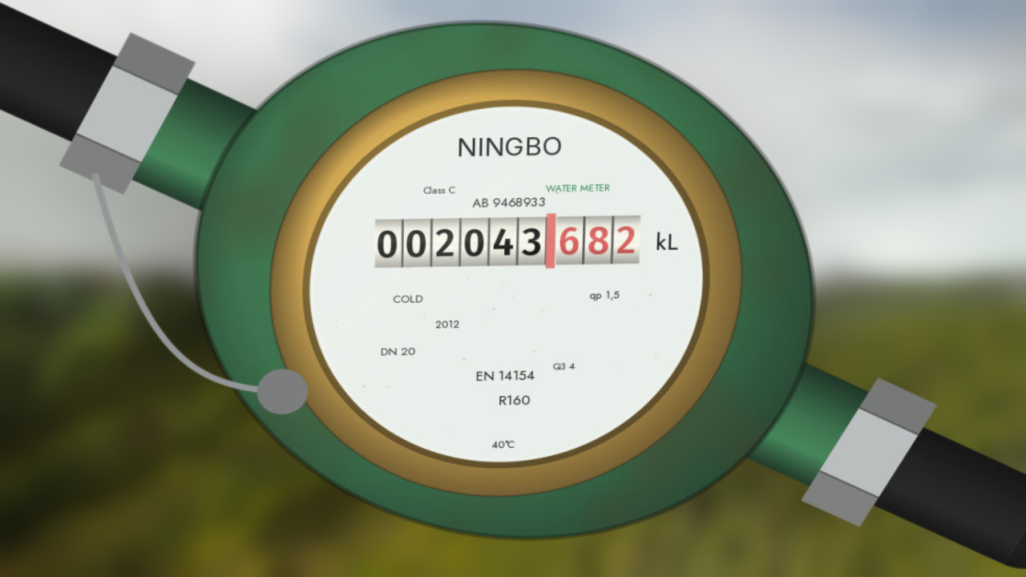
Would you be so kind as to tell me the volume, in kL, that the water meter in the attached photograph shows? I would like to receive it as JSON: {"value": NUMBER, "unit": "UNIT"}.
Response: {"value": 2043.682, "unit": "kL"}
